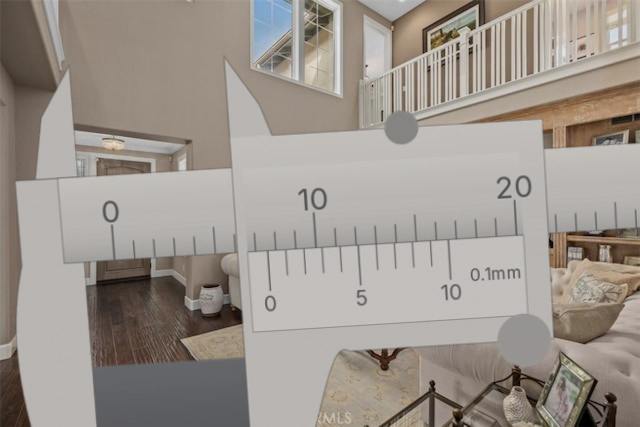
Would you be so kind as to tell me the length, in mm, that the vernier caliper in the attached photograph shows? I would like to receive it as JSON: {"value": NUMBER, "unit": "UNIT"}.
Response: {"value": 7.6, "unit": "mm"}
